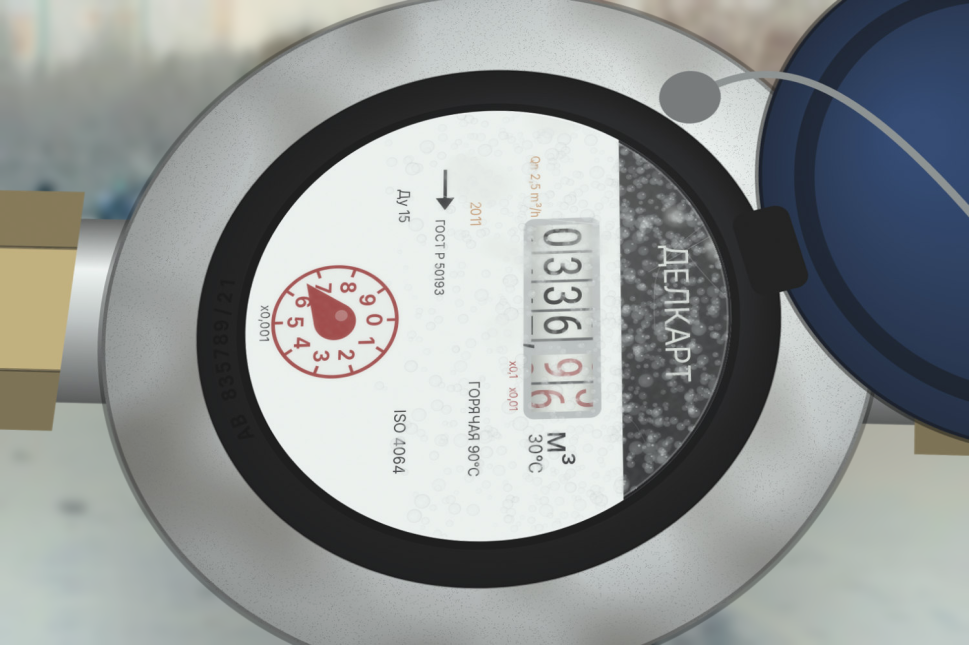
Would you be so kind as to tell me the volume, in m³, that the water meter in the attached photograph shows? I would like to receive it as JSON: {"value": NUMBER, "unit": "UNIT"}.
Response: {"value": 336.956, "unit": "m³"}
